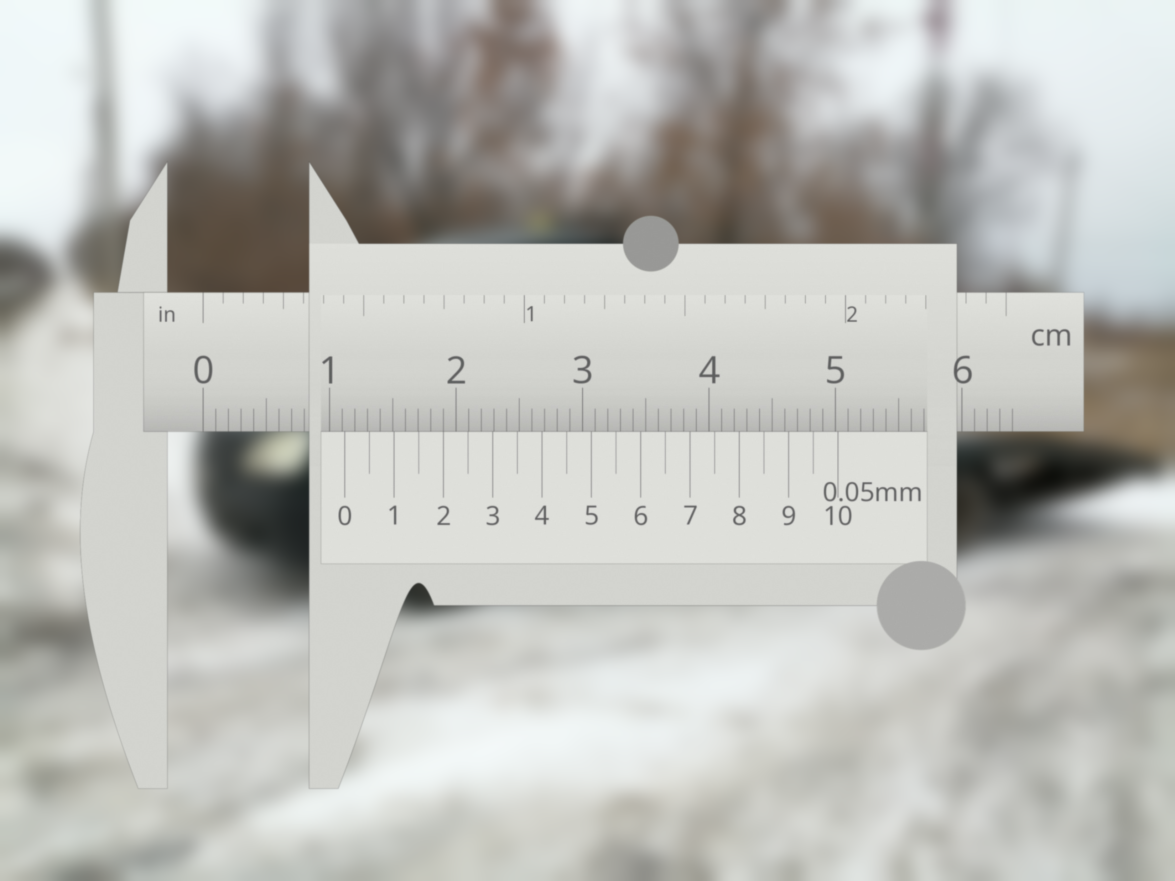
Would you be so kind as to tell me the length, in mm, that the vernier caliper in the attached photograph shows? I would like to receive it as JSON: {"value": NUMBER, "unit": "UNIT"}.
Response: {"value": 11.2, "unit": "mm"}
